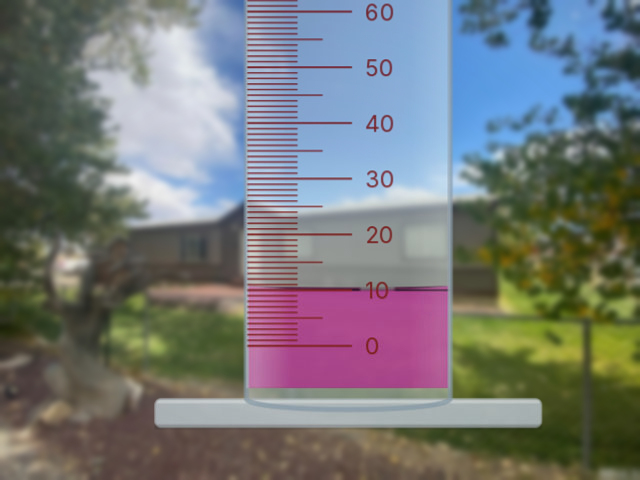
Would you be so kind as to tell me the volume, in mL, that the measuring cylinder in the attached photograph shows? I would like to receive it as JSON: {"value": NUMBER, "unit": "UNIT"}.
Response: {"value": 10, "unit": "mL"}
